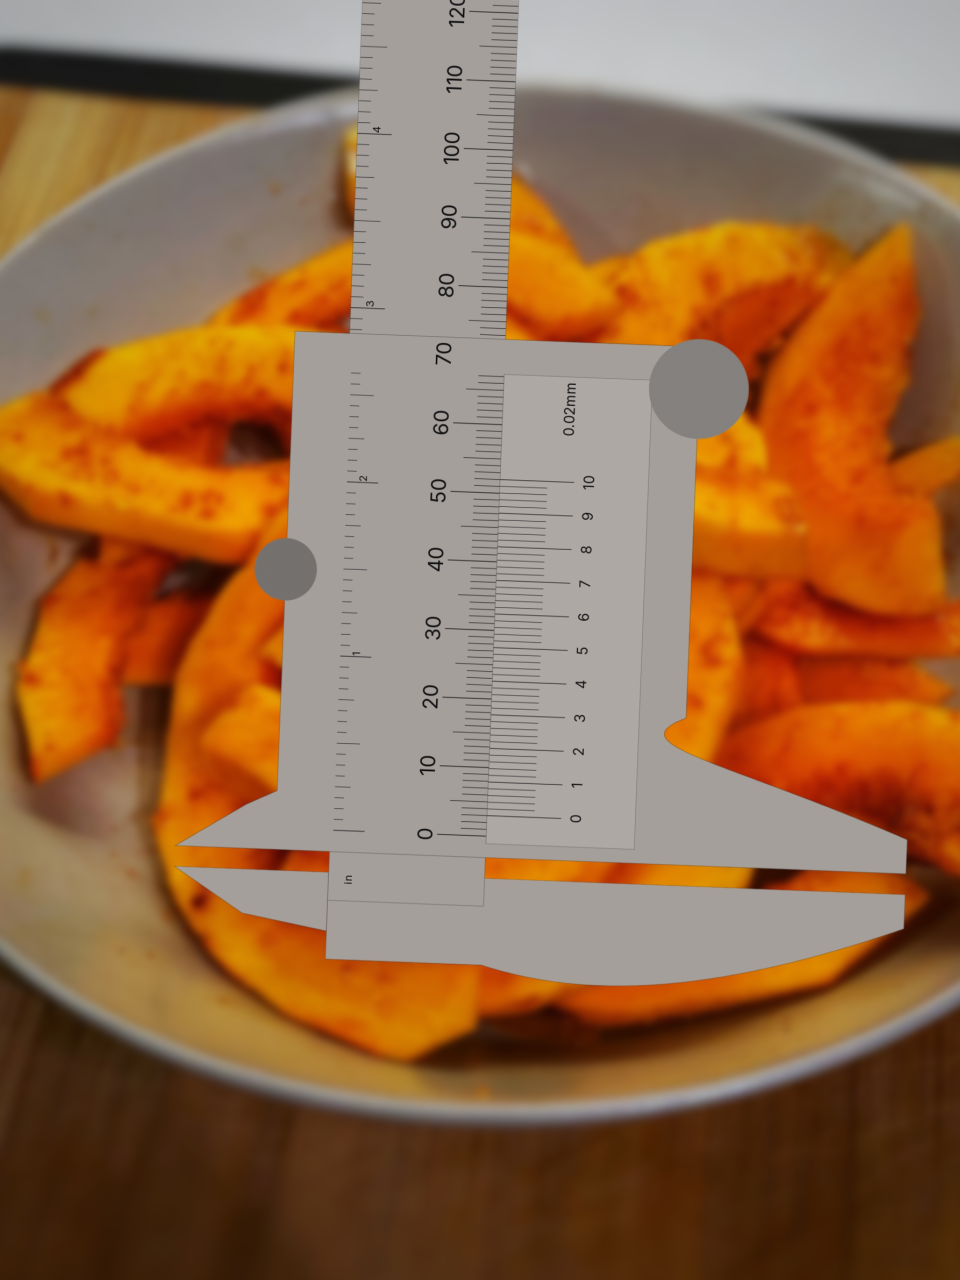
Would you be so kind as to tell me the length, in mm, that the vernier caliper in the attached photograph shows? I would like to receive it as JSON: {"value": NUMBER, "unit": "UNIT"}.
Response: {"value": 3.0, "unit": "mm"}
